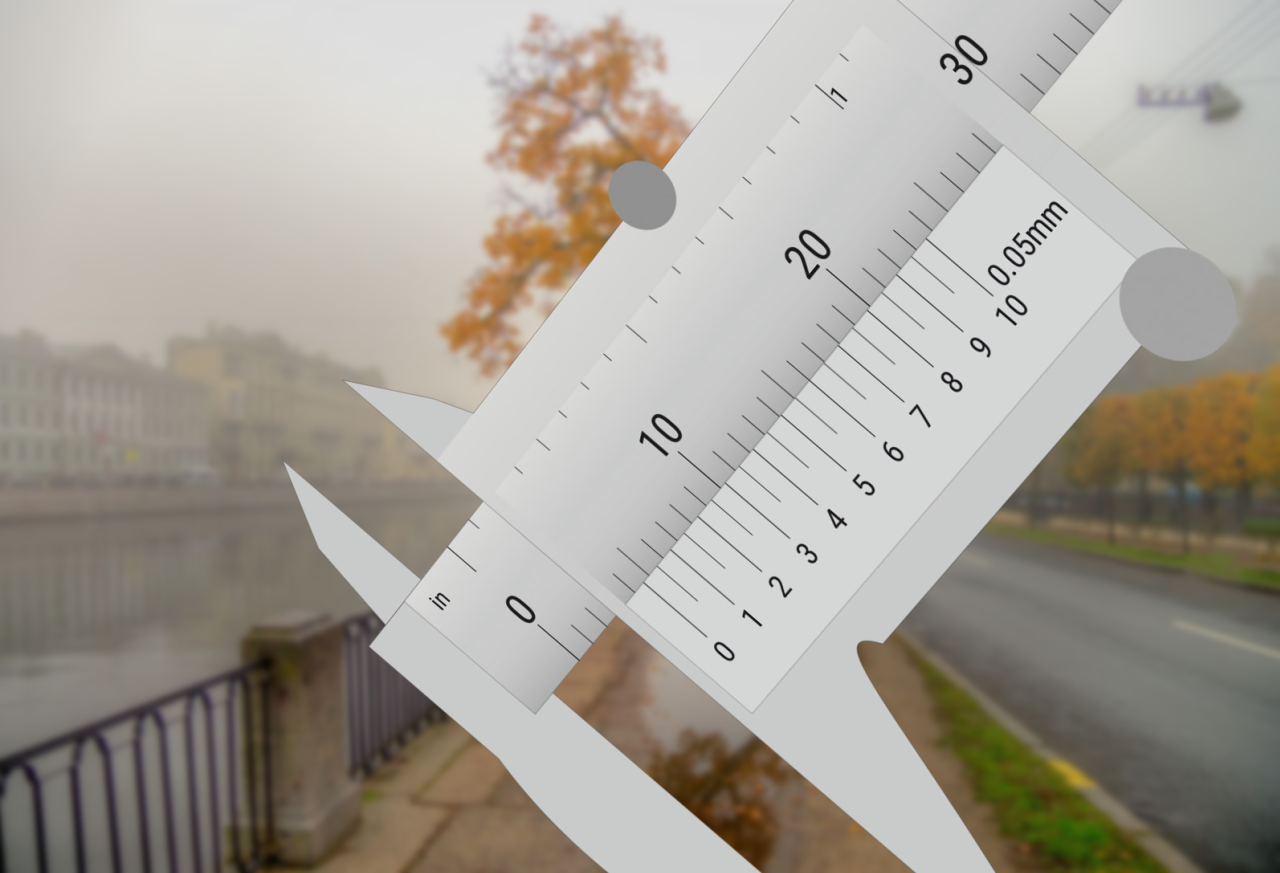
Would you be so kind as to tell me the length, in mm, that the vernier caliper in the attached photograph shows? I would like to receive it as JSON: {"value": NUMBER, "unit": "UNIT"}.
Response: {"value": 4.6, "unit": "mm"}
